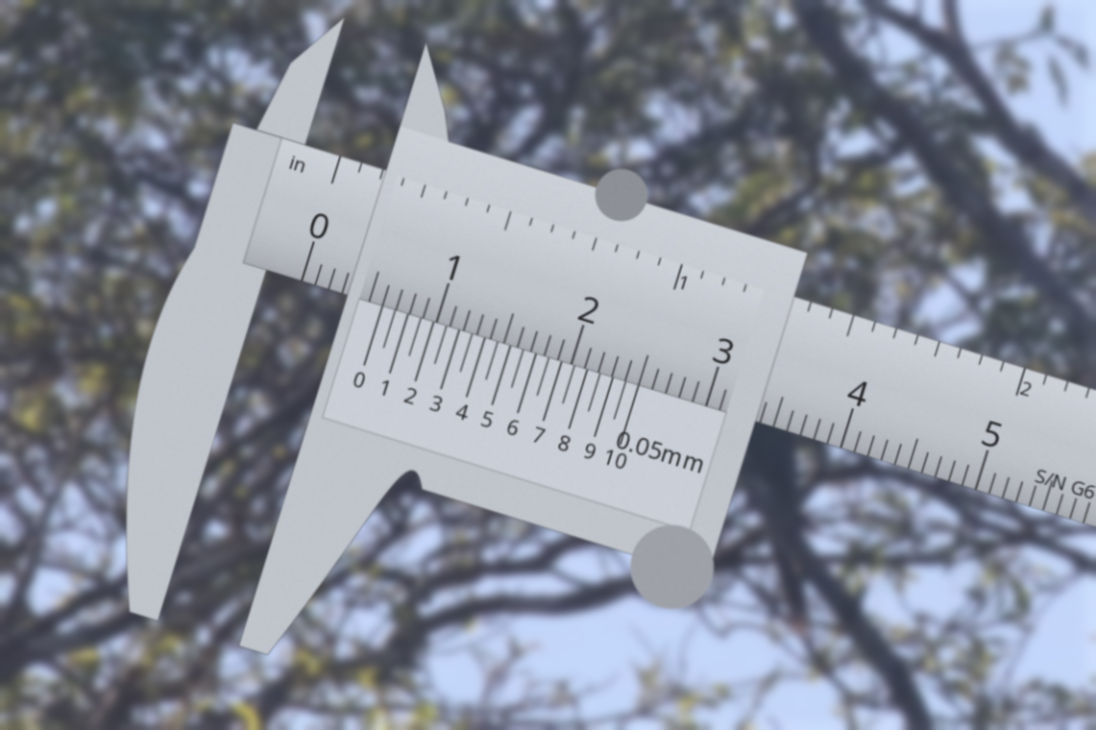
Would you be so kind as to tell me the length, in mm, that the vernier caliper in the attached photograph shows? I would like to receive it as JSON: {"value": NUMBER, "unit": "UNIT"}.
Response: {"value": 6.0, "unit": "mm"}
